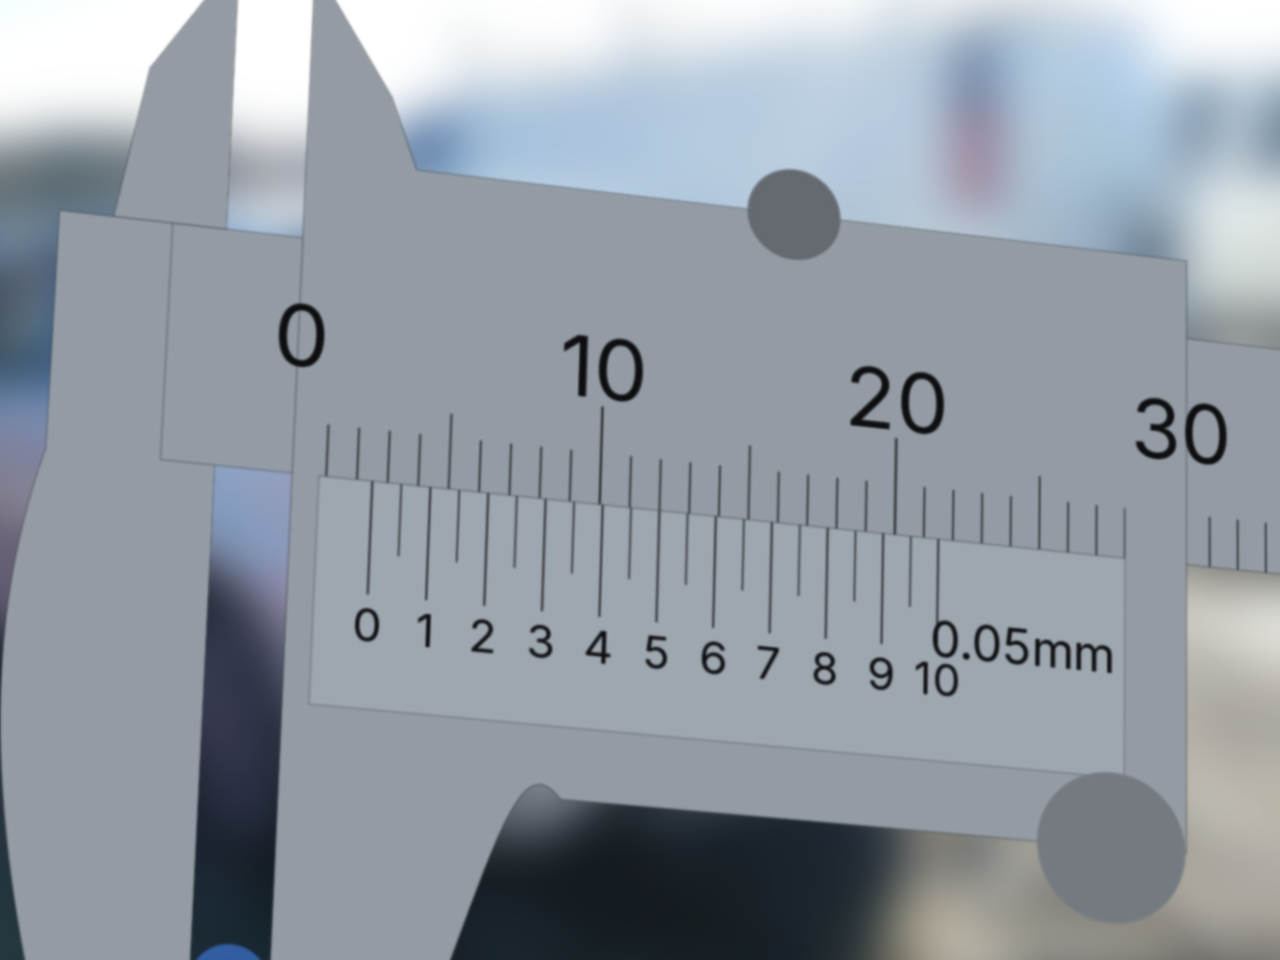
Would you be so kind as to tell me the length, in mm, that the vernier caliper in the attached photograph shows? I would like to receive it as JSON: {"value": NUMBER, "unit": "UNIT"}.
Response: {"value": 2.5, "unit": "mm"}
